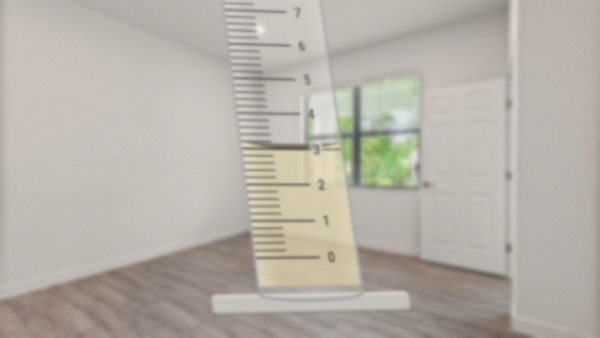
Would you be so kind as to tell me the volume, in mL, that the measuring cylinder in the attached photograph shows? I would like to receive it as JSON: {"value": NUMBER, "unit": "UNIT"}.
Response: {"value": 3, "unit": "mL"}
